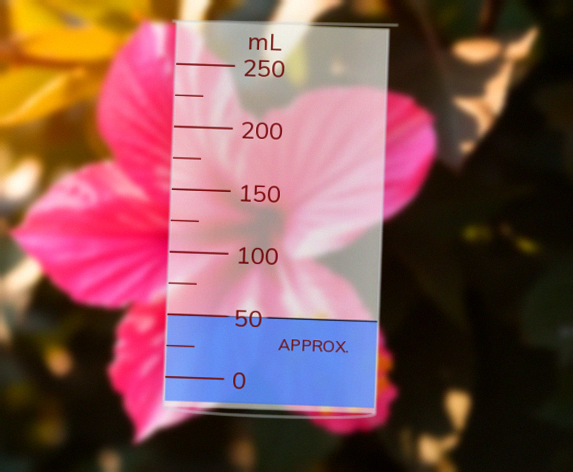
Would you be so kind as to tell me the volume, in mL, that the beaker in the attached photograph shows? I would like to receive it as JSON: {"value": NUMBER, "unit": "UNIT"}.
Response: {"value": 50, "unit": "mL"}
